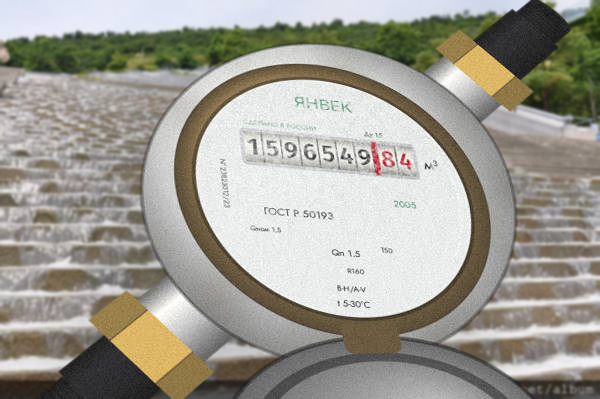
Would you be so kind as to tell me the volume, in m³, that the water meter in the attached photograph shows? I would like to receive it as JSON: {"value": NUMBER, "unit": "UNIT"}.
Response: {"value": 1596549.84, "unit": "m³"}
